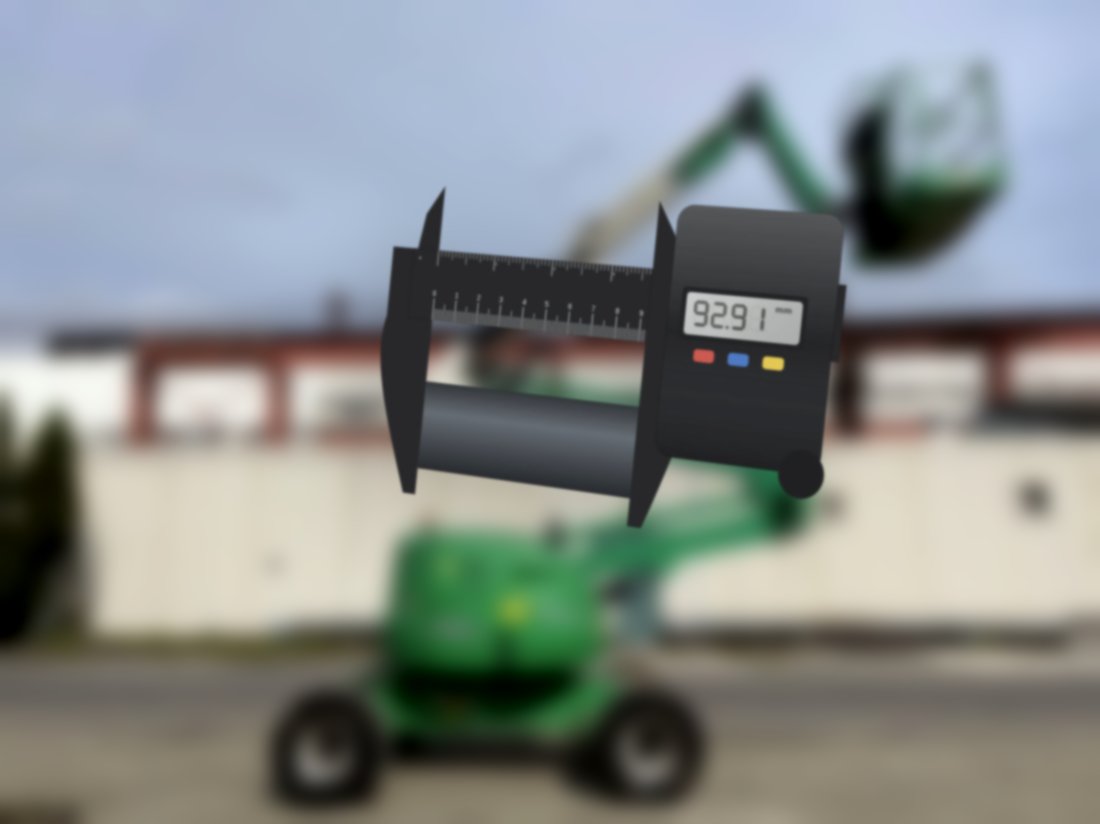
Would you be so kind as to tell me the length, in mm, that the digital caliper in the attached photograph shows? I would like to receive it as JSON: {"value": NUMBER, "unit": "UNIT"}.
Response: {"value": 92.91, "unit": "mm"}
